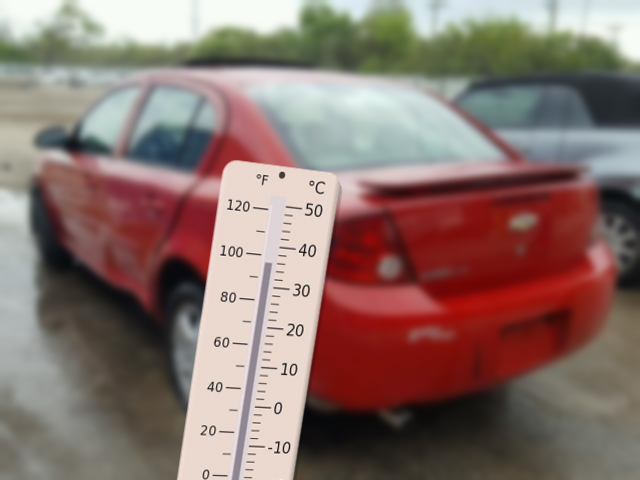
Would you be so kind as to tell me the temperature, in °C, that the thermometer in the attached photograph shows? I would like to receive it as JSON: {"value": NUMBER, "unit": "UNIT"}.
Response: {"value": 36, "unit": "°C"}
